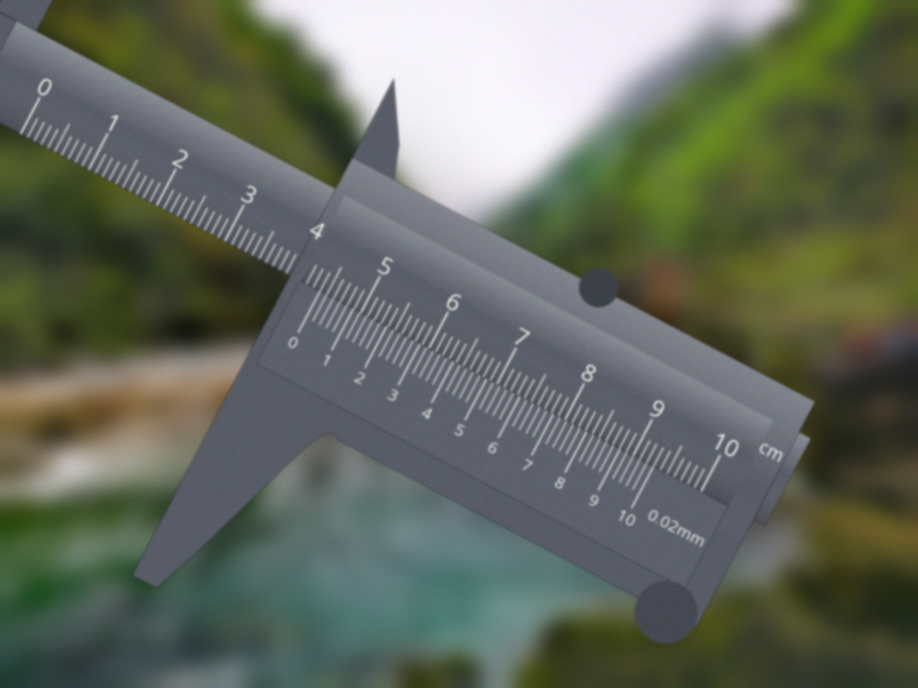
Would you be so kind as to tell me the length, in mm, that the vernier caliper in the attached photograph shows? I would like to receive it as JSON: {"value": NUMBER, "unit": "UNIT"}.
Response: {"value": 44.0, "unit": "mm"}
